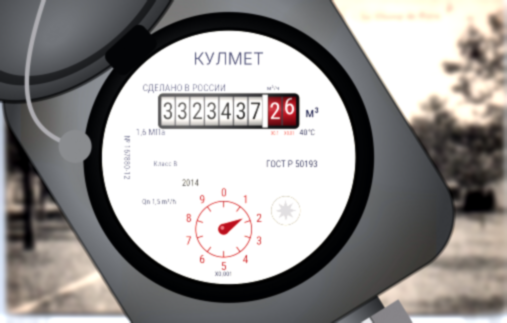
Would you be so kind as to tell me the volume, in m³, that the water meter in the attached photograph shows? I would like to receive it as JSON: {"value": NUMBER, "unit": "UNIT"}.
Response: {"value": 3323437.261, "unit": "m³"}
